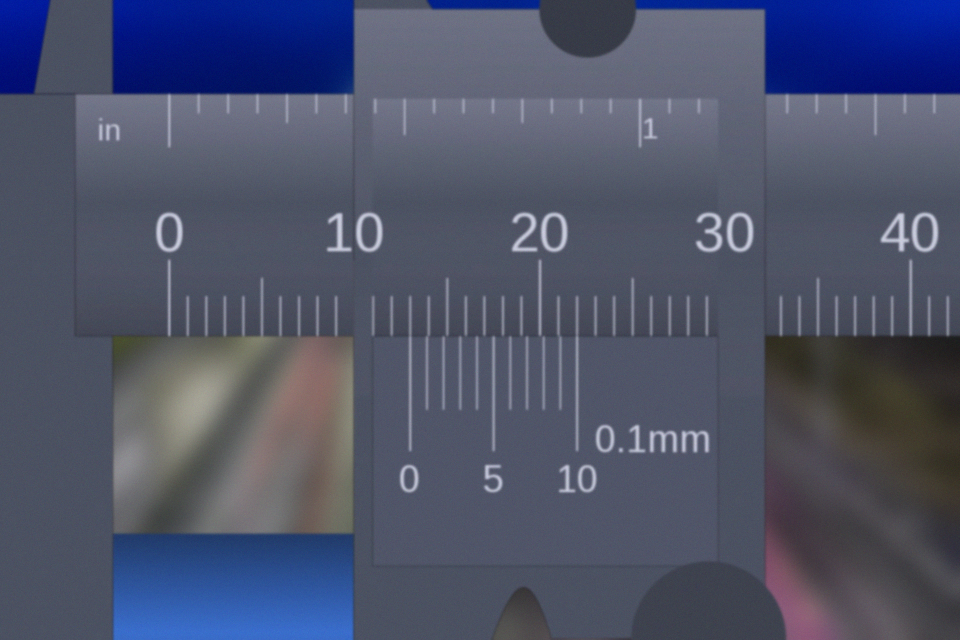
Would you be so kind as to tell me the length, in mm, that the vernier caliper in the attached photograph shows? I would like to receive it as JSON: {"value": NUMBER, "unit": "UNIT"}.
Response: {"value": 13.0, "unit": "mm"}
